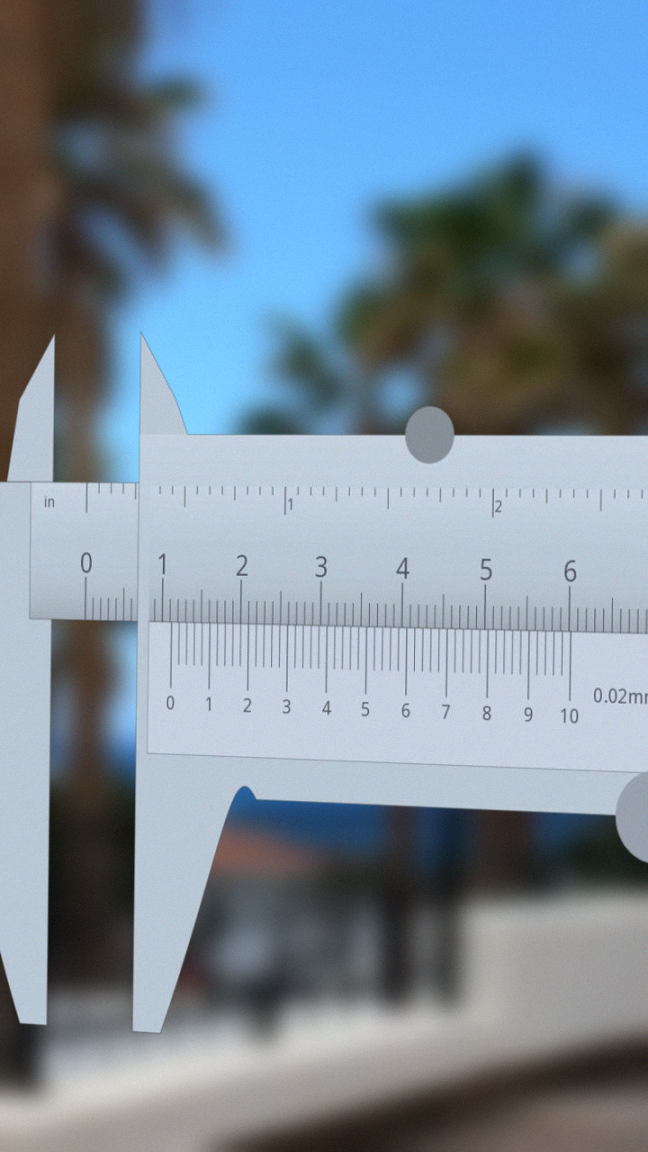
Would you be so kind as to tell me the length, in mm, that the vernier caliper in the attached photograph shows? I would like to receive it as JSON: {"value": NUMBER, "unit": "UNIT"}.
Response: {"value": 11.2, "unit": "mm"}
